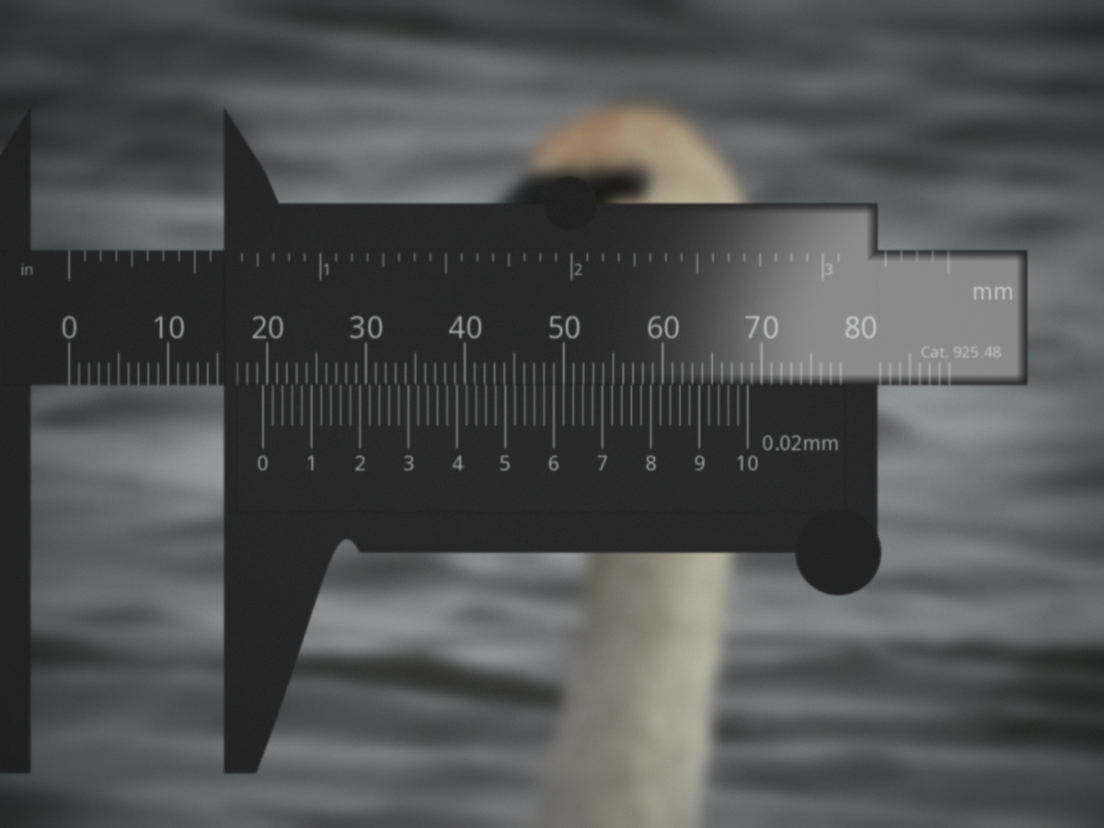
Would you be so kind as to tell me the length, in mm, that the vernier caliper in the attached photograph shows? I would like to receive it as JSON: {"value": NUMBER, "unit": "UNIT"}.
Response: {"value": 19.6, "unit": "mm"}
